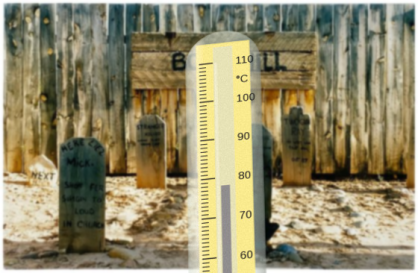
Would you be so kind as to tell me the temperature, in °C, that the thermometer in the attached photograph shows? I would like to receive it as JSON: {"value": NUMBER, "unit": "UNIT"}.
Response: {"value": 78, "unit": "°C"}
